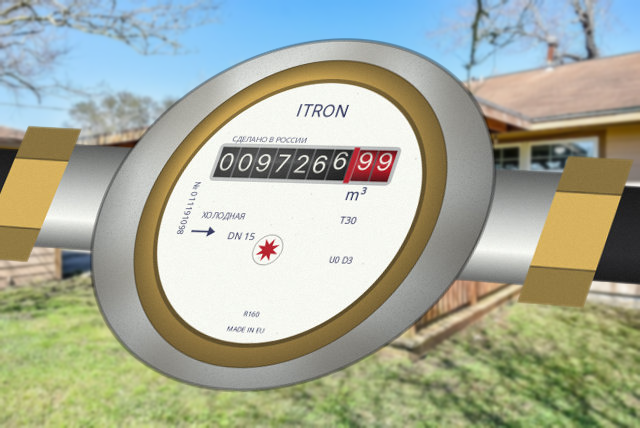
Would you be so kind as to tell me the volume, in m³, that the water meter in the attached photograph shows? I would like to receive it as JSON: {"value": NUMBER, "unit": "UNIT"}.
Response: {"value": 97266.99, "unit": "m³"}
